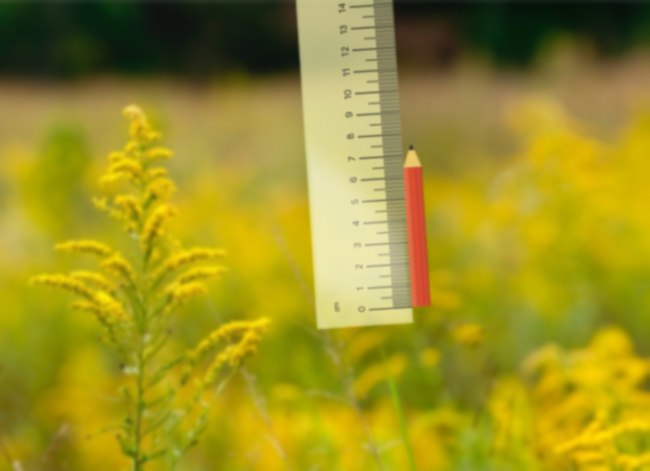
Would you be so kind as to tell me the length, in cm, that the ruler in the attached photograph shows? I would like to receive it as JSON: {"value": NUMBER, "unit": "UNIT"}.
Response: {"value": 7.5, "unit": "cm"}
